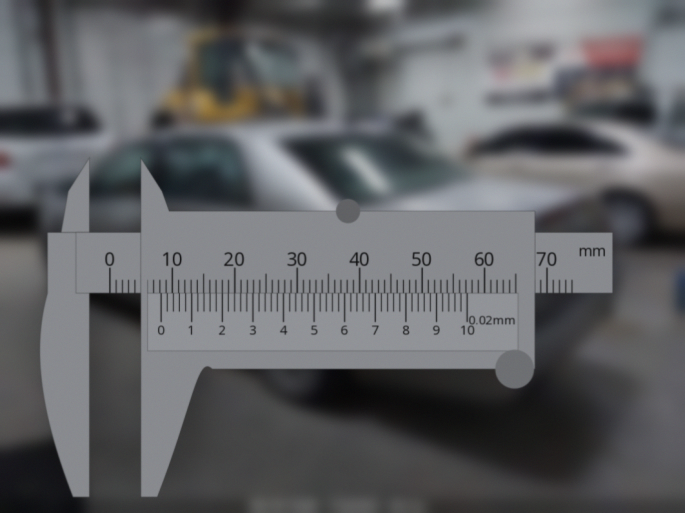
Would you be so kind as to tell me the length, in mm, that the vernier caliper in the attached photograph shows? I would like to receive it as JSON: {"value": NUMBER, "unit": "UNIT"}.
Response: {"value": 8.2, "unit": "mm"}
